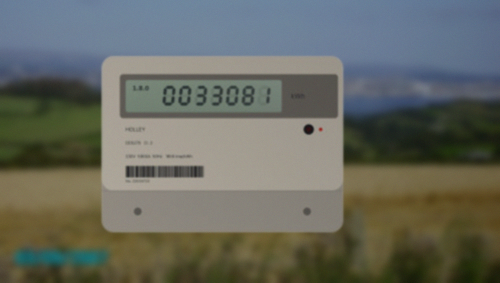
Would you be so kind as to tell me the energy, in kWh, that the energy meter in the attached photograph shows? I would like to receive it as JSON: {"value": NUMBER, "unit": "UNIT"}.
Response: {"value": 33081, "unit": "kWh"}
